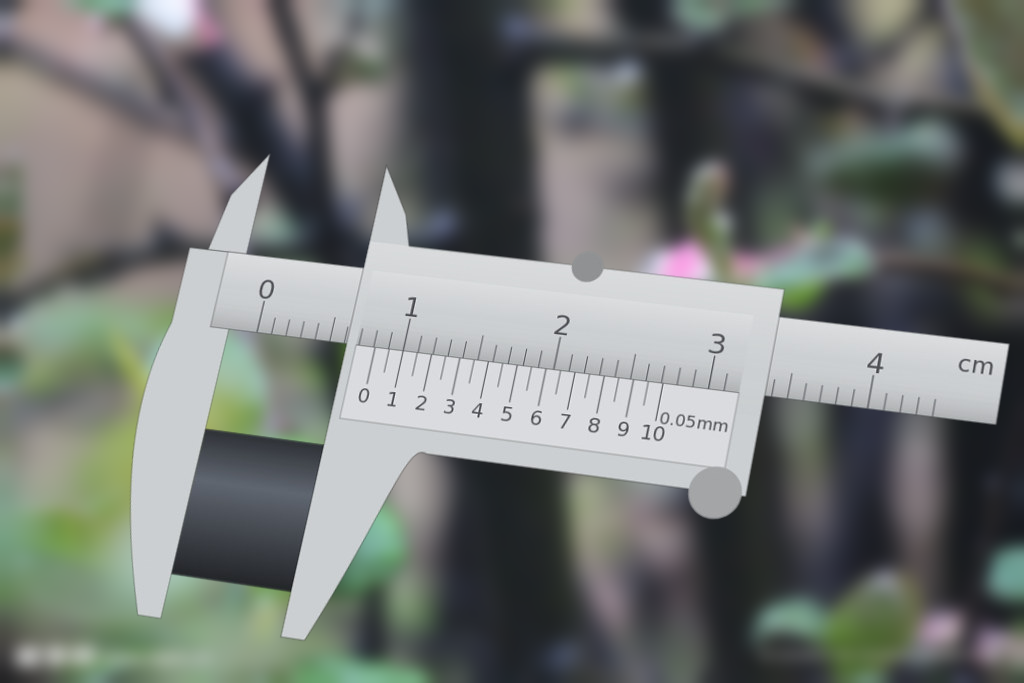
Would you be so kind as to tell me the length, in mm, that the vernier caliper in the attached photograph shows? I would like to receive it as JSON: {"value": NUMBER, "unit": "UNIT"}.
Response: {"value": 8.1, "unit": "mm"}
